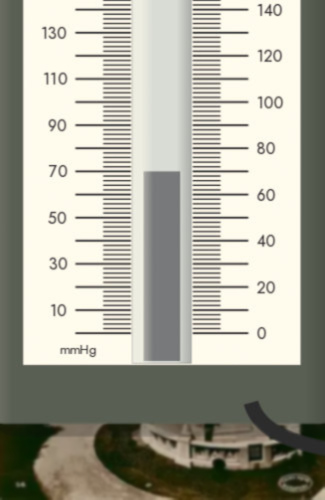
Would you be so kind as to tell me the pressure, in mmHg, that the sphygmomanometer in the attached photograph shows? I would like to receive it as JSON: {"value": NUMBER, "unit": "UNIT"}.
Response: {"value": 70, "unit": "mmHg"}
